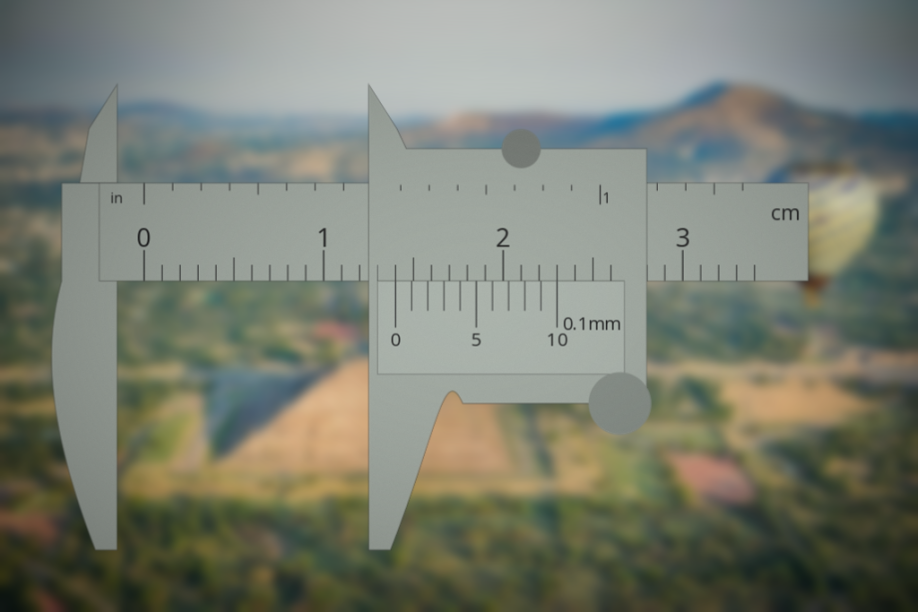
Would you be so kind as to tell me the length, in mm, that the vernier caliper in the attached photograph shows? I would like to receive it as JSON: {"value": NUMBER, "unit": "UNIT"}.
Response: {"value": 14.0, "unit": "mm"}
